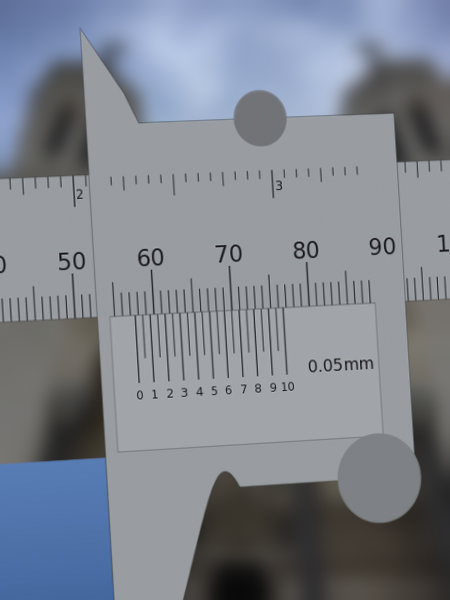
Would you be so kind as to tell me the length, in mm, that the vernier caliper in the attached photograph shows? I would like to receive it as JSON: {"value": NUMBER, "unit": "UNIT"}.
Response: {"value": 57.6, "unit": "mm"}
